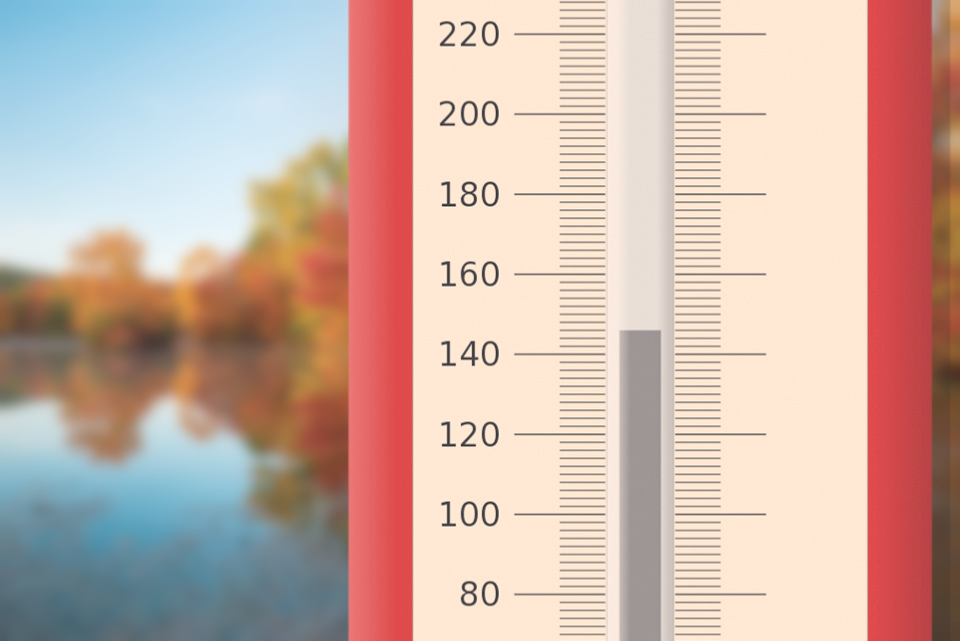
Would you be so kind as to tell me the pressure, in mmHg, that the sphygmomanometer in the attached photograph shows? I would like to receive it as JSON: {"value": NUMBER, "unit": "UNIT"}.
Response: {"value": 146, "unit": "mmHg"}
